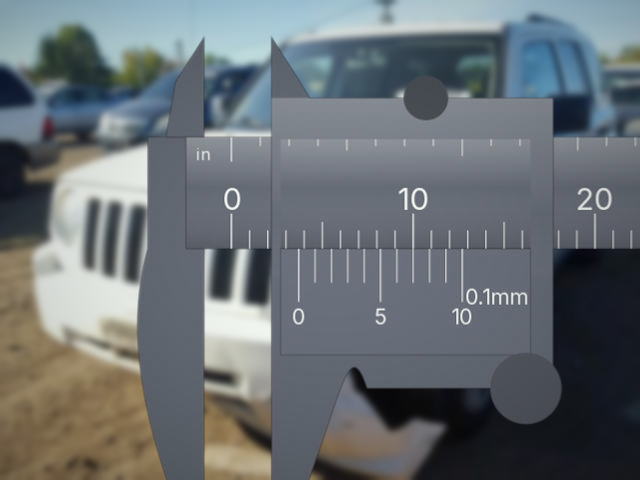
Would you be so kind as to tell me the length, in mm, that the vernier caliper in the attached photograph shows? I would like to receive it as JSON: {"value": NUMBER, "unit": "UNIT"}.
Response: {"value": 3.7, "unit": "mm"}
